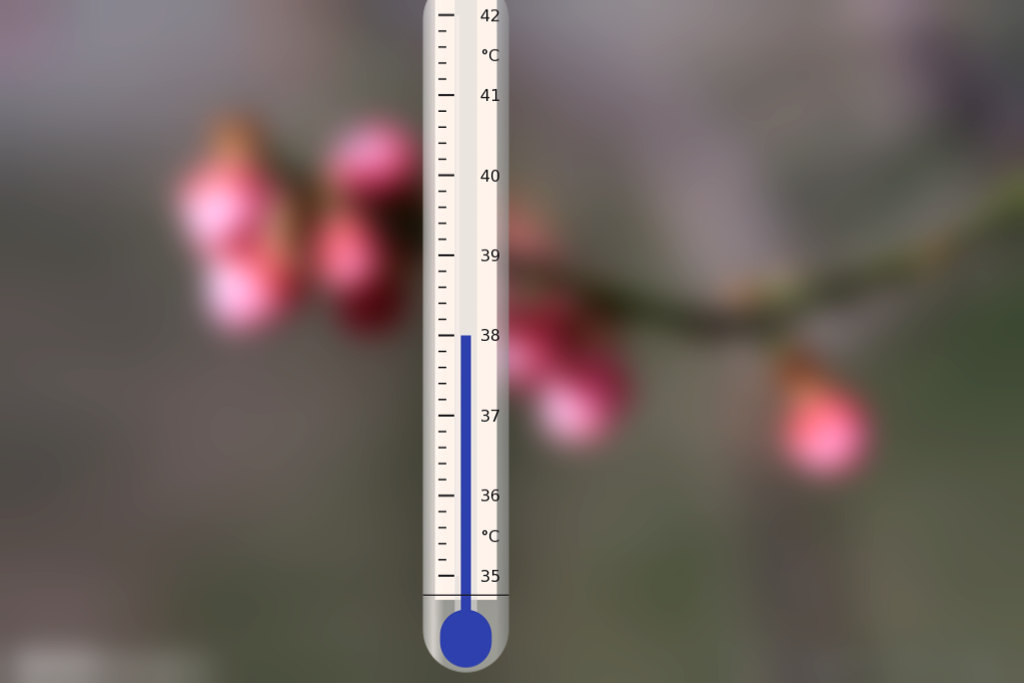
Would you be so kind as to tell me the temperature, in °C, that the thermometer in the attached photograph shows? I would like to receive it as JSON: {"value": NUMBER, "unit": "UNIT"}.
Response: {"value": 38, "unit": "°C"}
